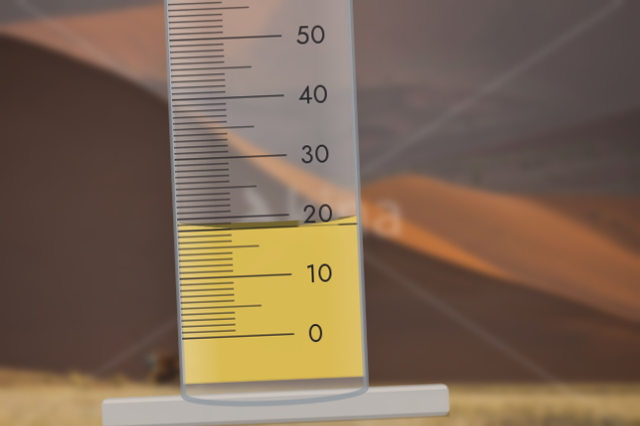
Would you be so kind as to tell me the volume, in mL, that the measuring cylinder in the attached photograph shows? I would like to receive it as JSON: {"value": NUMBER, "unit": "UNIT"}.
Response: {"value": 18, "unit": "mL"}
